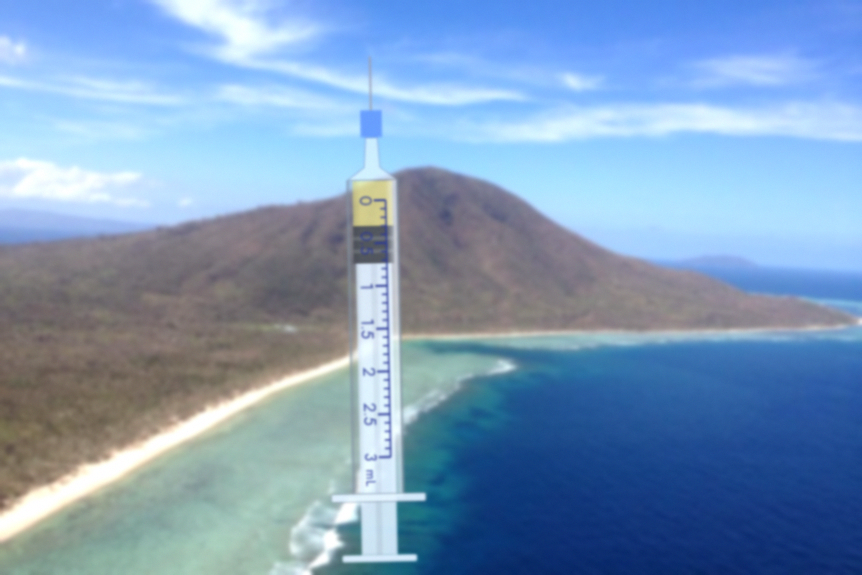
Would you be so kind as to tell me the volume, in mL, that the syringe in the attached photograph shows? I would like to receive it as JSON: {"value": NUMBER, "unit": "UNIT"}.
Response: {"value": 0.3, "unit": "mL"}
